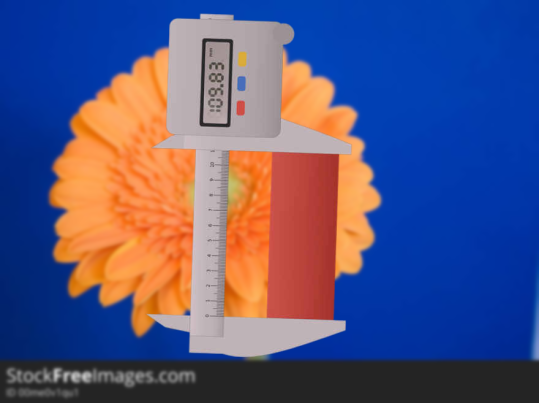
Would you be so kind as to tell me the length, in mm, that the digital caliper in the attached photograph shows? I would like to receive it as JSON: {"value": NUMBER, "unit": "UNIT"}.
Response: {"value": 109.83, "unit": "mm"}
